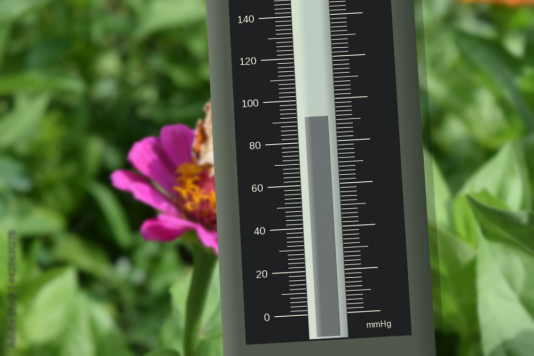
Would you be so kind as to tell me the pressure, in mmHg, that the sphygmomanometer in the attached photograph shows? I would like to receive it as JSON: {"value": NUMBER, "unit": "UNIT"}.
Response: {"value": 92, "unit": "mmHg"}
